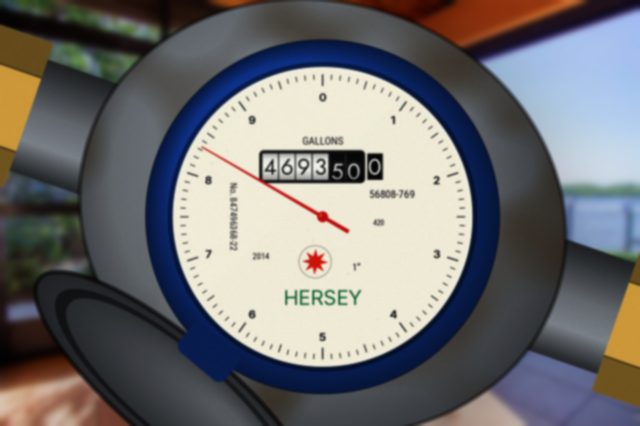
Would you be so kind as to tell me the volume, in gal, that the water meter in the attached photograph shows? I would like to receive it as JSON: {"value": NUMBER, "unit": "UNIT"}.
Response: {"value": 4693498.3, "unit": "gal"}
